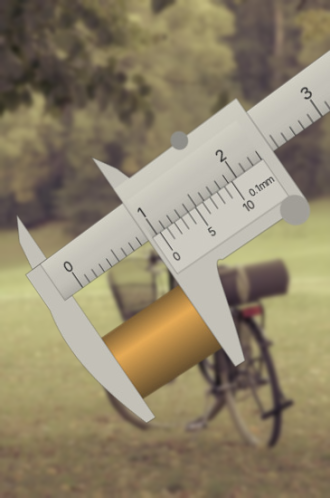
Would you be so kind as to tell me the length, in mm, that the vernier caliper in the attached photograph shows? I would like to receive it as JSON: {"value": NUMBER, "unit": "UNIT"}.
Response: {"value": 10.4, "unit": "mm"}
